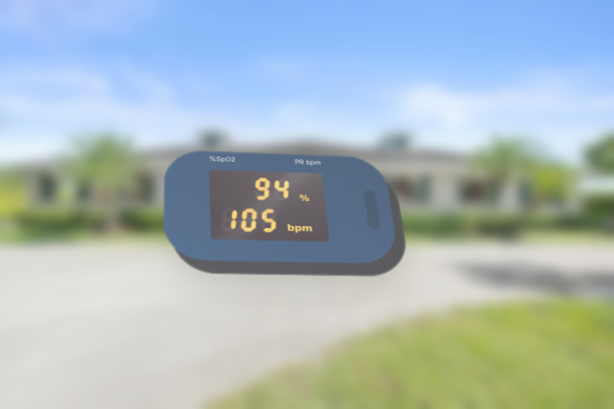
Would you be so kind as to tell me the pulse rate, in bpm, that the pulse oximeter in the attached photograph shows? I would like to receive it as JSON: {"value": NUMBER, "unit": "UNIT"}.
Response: {"value": 105, "unit": "bpm"}
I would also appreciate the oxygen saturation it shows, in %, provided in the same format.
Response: {"value": 94, "unit": "%"}
